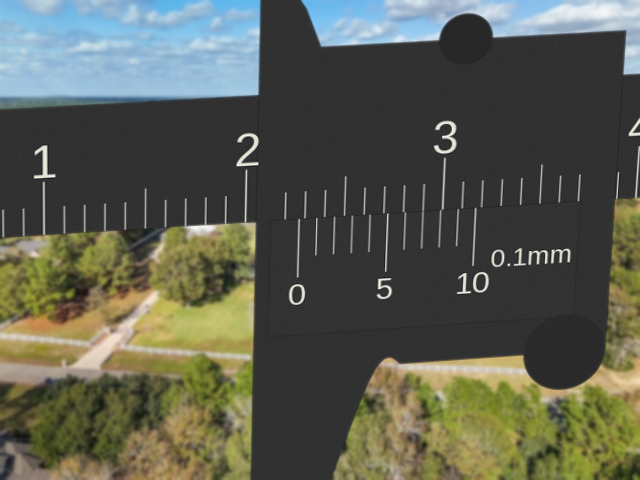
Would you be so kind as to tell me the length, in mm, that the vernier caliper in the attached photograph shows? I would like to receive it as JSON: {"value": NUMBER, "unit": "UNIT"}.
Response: {"value": 22.7, "unit": "mm"}
